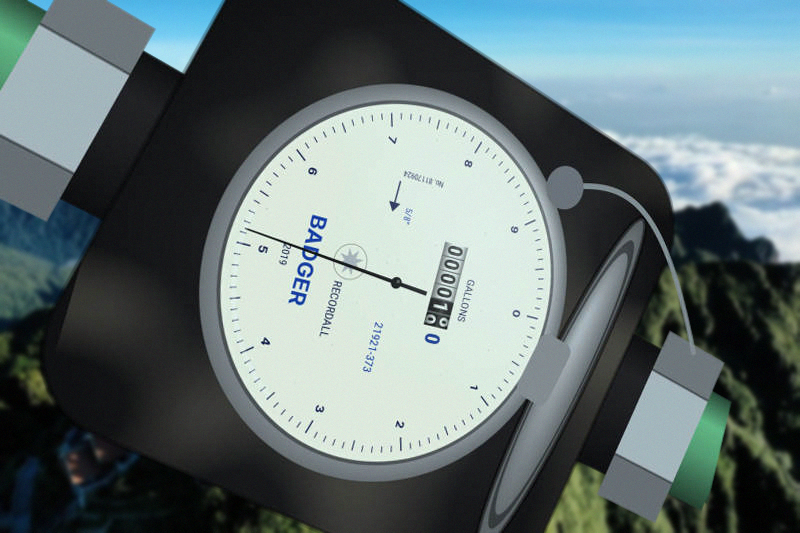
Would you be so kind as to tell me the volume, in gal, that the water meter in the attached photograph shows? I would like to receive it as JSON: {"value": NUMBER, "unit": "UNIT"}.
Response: {"value": 185.1, "unit": "gal"}
